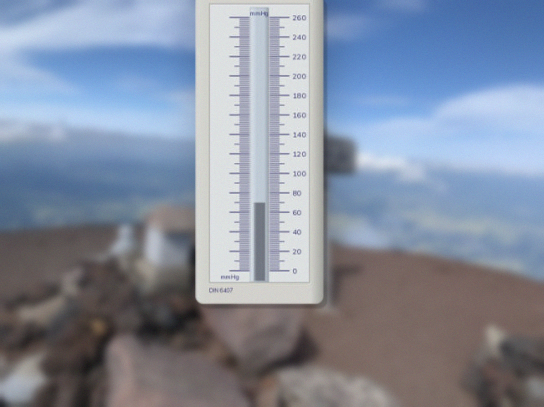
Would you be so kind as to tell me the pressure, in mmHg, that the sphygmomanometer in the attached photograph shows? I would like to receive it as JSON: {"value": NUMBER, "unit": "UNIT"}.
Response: {"value": 70, "unit": "mmHg"}
